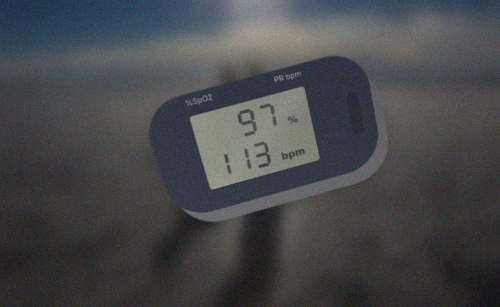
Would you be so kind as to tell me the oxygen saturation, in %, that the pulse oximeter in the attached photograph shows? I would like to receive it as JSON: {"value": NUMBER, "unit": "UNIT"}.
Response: {"value": 97, "unit": "%"}
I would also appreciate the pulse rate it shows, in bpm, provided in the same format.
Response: {"value": 113, "unit": "bpm"}
